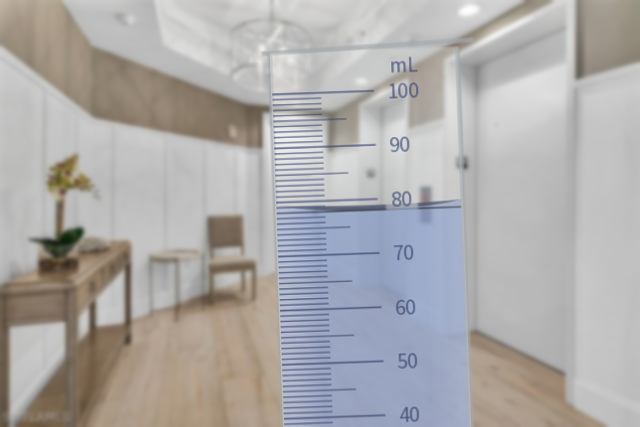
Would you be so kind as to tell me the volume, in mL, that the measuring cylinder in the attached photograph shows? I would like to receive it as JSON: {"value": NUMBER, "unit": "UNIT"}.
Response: {"value": 78, "unit": "mL"}
